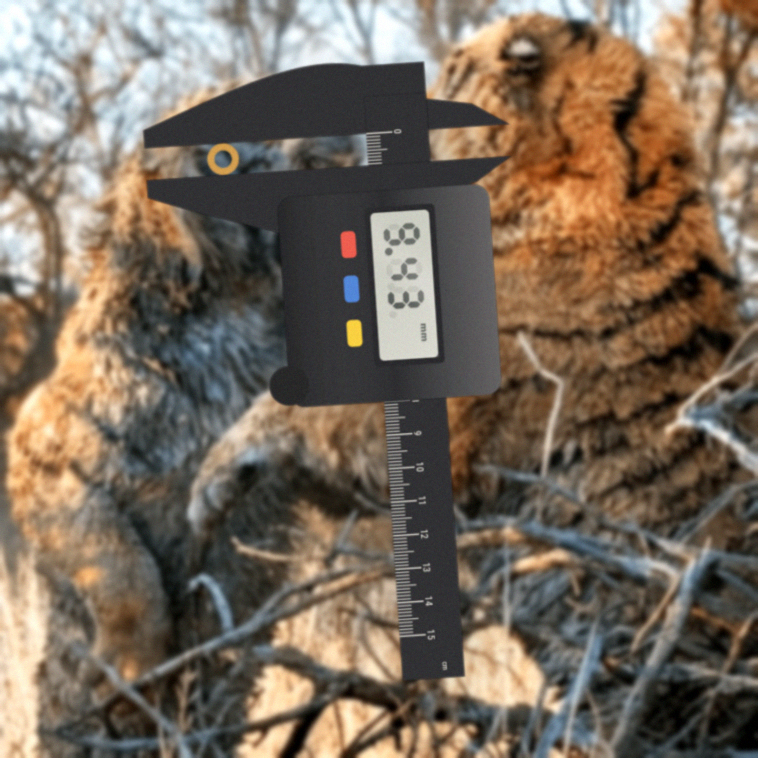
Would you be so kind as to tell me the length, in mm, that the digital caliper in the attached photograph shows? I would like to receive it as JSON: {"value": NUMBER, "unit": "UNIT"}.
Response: {"value": 9.43, "unit": "mm"}
